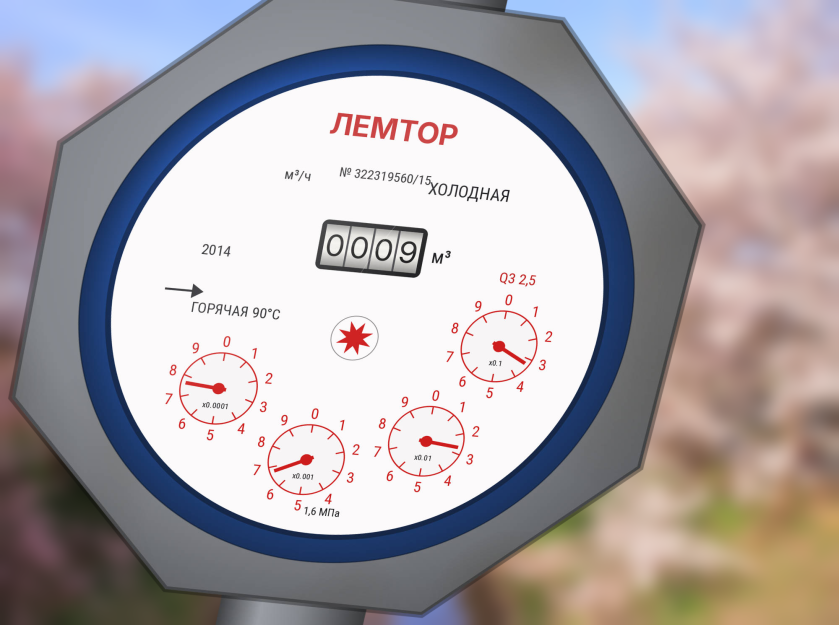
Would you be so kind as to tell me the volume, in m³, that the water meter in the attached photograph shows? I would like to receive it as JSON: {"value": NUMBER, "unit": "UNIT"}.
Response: {"value": 9.3267, "unit": "m³"}
